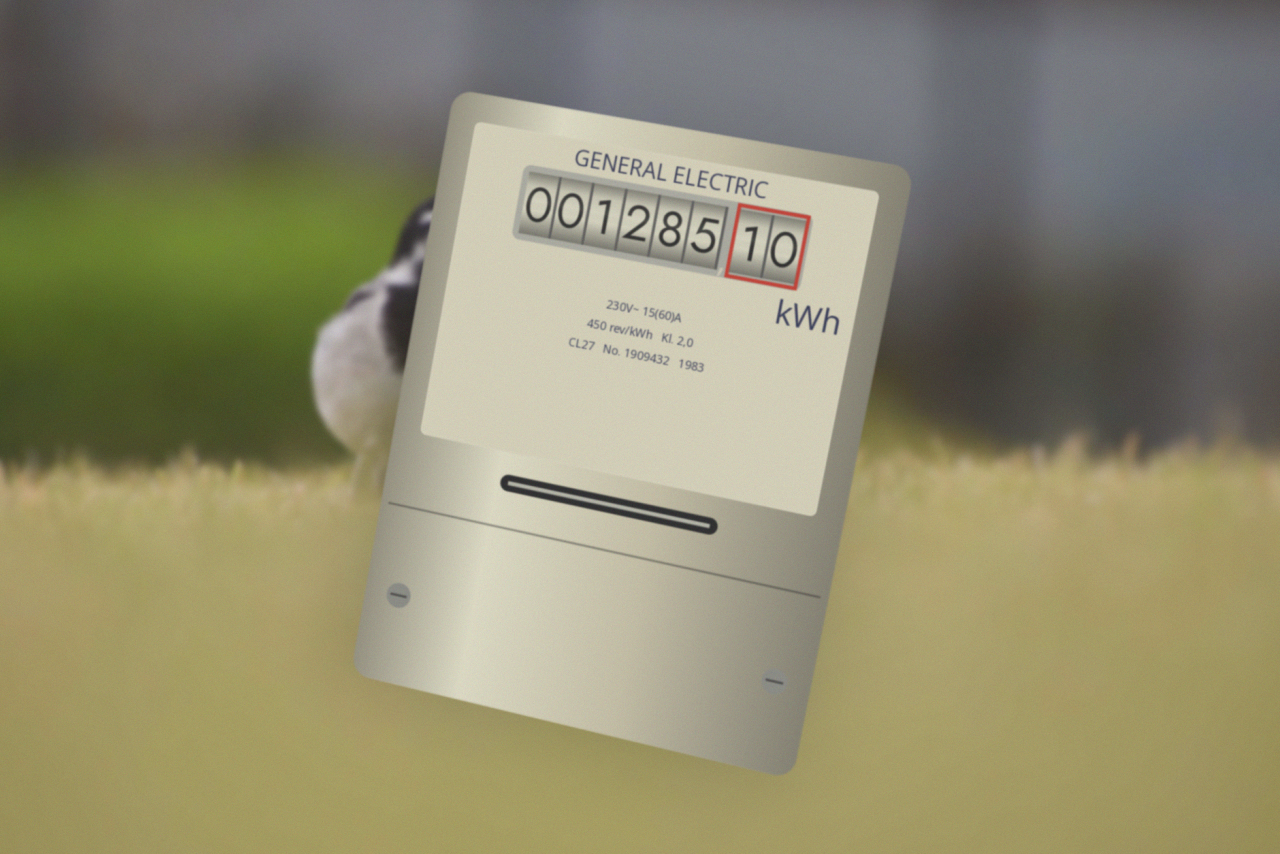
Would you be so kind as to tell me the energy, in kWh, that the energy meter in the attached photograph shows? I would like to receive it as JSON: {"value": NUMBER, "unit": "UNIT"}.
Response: {"value": 1285.10, "unit": "kWh"}
